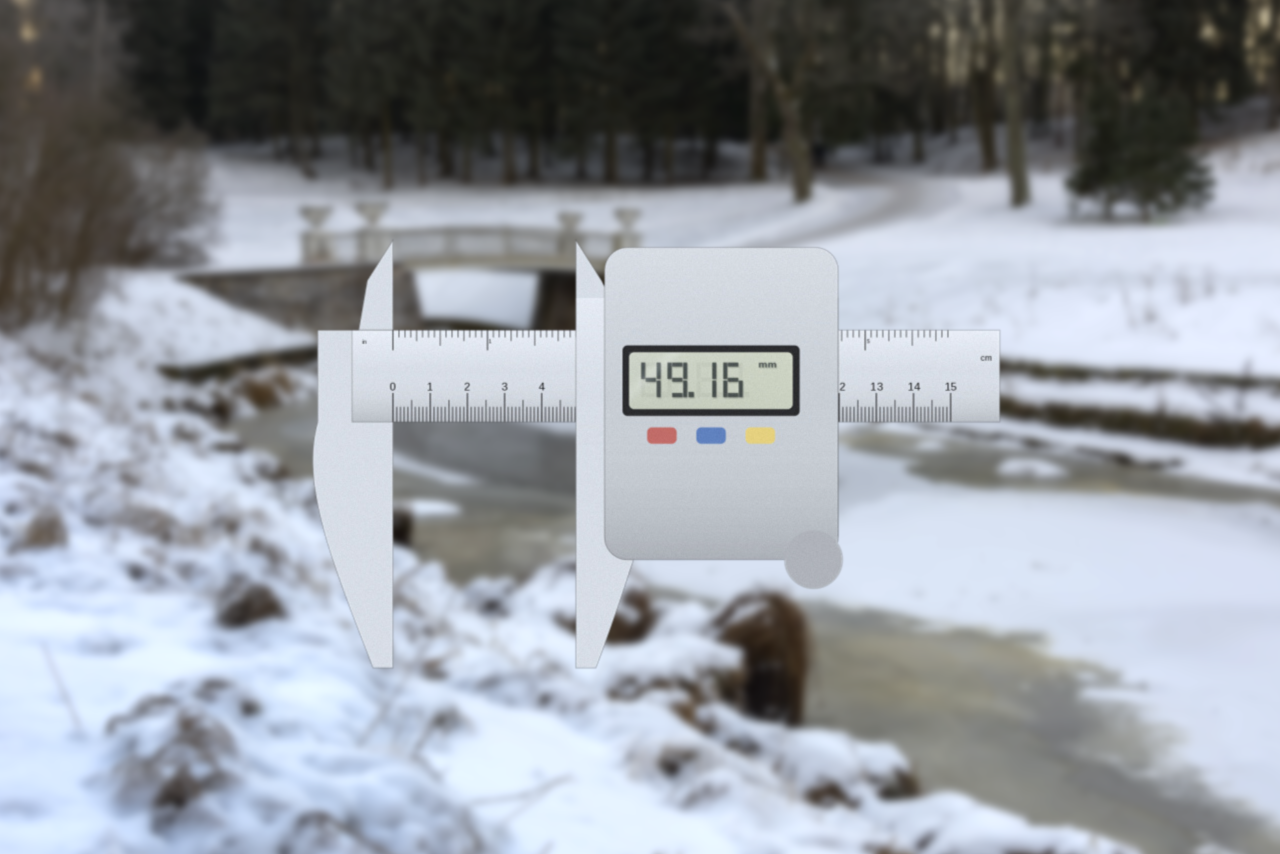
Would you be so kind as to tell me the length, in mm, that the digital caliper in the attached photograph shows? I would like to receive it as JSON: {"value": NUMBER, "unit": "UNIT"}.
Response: {"value": 49.16, "unit": "mm"}
